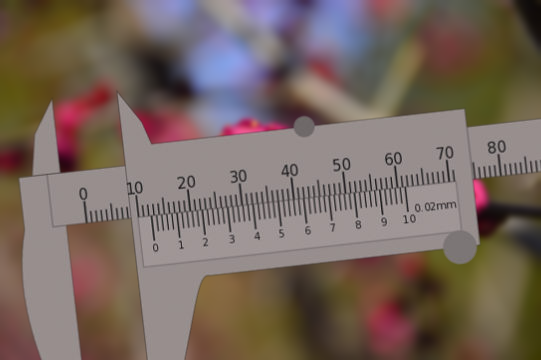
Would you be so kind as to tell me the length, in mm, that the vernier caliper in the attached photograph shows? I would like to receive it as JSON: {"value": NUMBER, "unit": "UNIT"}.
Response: {"value": 12.5, "unit": "mm"}
